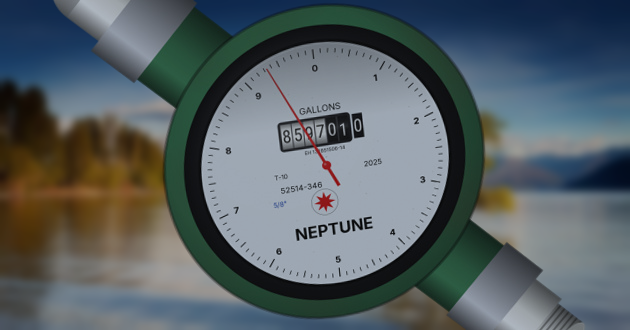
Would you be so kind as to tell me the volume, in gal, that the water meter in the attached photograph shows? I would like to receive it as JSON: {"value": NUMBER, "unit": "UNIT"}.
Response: {"value": 8597009.3, "unit": "gal"}
